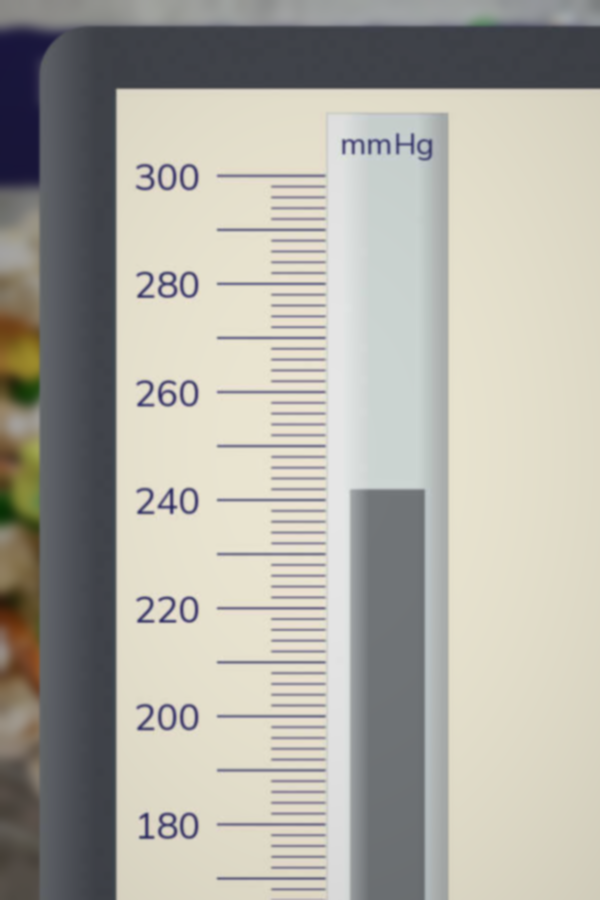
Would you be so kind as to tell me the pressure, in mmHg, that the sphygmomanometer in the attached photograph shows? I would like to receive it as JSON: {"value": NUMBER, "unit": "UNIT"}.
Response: {"value": 242, "unit": "mmHg"}
